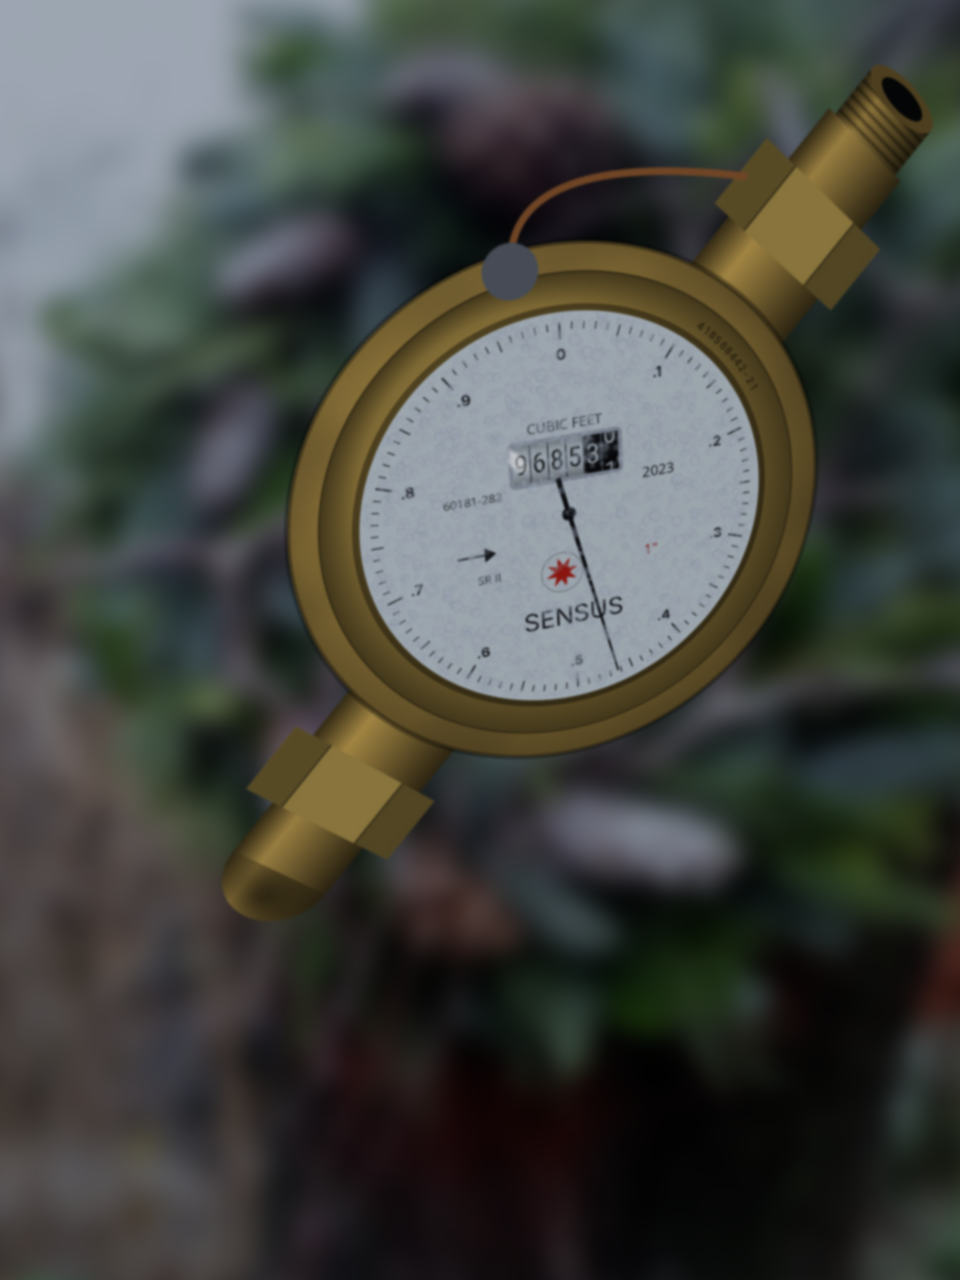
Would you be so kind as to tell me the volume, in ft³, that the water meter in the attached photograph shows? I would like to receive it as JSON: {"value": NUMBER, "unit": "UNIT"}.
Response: {"value": 968530.46, "unit": "ft³"}
